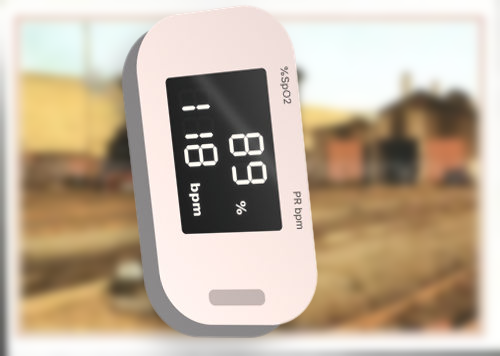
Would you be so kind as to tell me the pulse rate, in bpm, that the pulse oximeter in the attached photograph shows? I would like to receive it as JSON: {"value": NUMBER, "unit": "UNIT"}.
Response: {"value": 118, "unit": "bpm"}
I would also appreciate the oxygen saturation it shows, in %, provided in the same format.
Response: {"value": 89, "unit": "%"}
